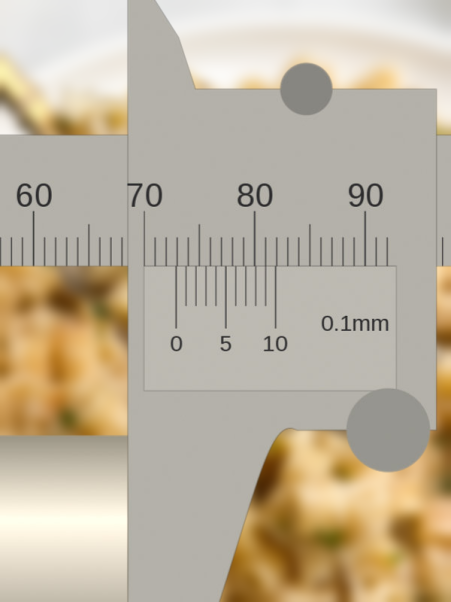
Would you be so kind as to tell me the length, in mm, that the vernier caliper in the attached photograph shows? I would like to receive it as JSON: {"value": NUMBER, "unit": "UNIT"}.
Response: {"value": 72.9, "unit": "mm"}
